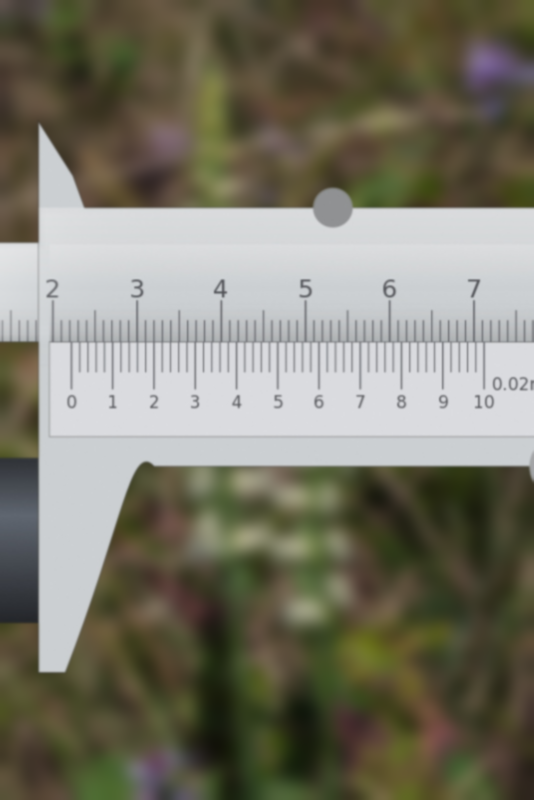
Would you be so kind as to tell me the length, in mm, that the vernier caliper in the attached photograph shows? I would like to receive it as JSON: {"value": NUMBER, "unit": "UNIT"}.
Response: {"value": 22.2, "unit": "mm"}
